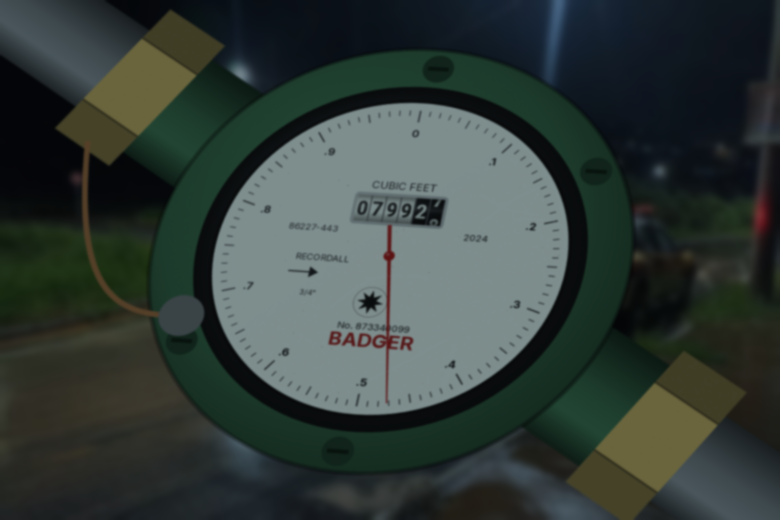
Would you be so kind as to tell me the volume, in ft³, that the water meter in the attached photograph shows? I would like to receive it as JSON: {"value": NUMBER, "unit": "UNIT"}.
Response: {"value": 79927.47, "unit": "ft³"}
